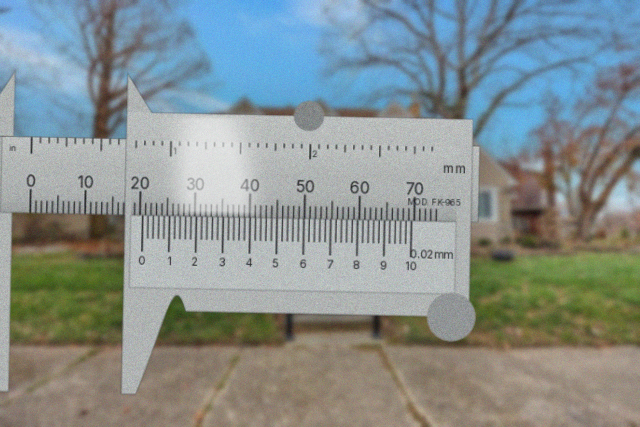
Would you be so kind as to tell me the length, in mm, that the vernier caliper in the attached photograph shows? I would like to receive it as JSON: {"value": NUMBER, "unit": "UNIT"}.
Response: {"value": 20.5, "unit": "mm"}
